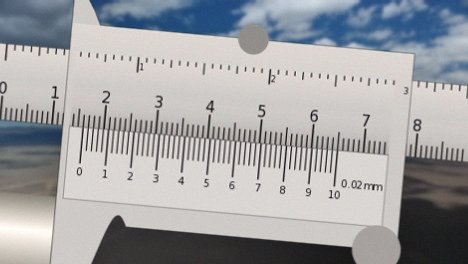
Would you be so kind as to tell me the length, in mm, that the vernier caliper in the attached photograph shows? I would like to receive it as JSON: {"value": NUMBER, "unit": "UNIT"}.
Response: {"value": 16.0, "unit": "mm"}
